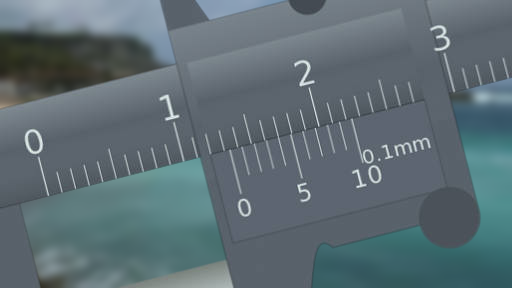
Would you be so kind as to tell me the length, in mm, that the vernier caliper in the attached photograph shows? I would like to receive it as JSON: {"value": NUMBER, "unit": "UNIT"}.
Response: {"value": 13.4, "unit": "mm"}
